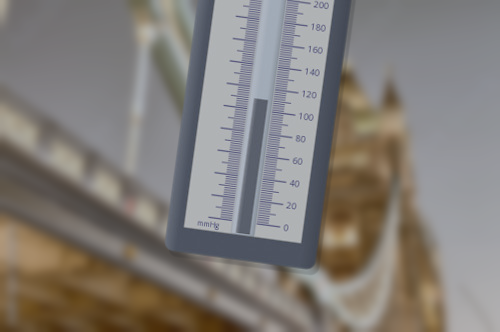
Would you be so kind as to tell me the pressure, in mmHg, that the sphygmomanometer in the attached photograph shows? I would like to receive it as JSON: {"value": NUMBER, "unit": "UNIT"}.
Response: {"value": 110, "unit": "mmHg"}
